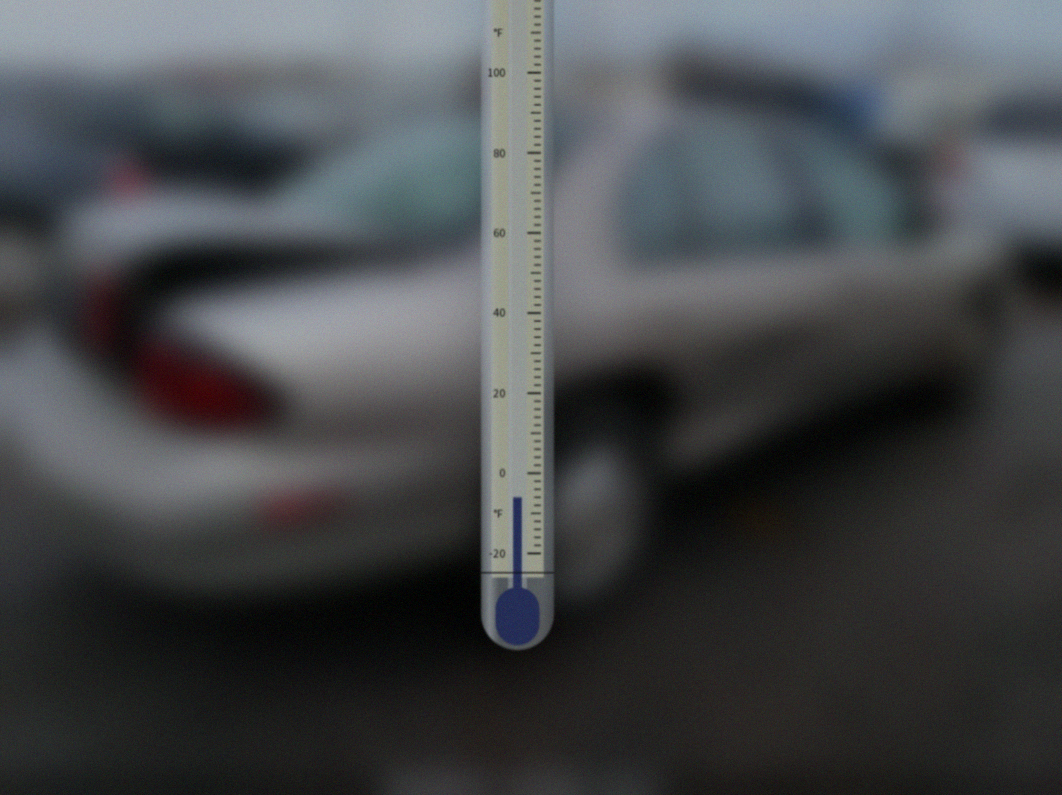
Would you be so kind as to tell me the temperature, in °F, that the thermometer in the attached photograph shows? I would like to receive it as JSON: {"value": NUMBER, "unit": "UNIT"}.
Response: {"value": -6, "unit": "°F"}
